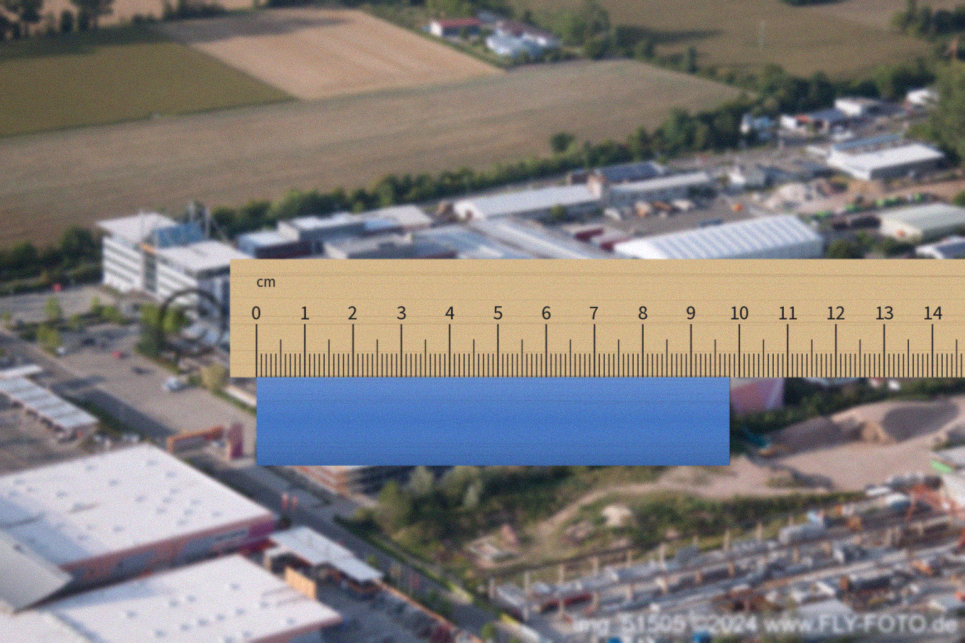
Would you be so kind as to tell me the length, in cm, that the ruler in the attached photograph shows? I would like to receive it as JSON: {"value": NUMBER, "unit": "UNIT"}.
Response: {"value": 9.8, "unit": "cm"}
